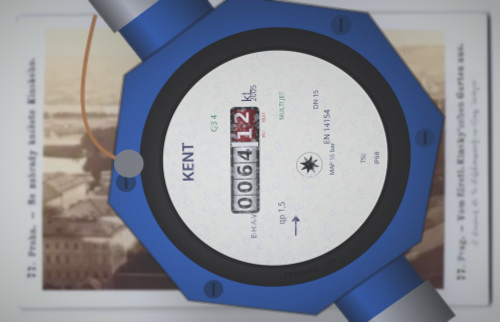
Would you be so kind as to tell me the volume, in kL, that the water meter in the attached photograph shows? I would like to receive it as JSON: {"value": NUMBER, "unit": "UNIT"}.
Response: {"value": 64.12, "unit": "kL"}
